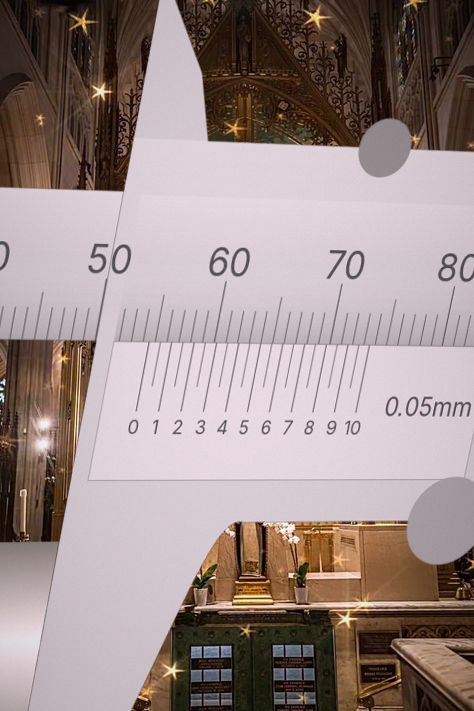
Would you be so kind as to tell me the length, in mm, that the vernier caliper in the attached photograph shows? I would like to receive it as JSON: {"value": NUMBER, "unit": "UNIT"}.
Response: {"value": 54.5, "unit": "mm"}
